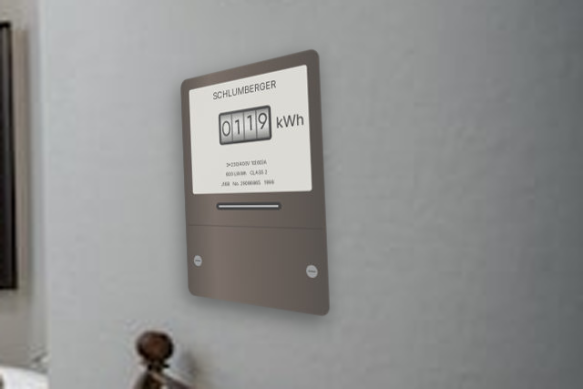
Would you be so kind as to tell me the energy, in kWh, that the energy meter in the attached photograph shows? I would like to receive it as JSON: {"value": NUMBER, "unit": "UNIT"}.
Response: {"value": 119, "unit": "kWh"}
